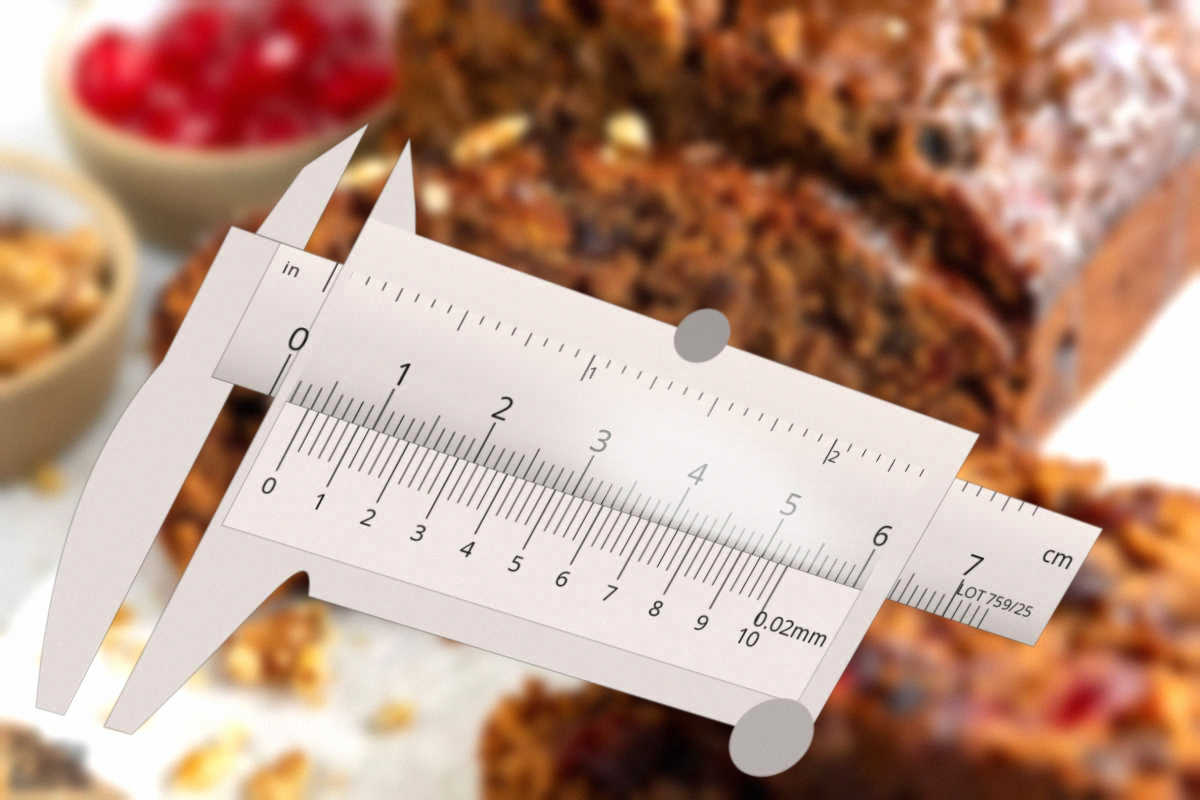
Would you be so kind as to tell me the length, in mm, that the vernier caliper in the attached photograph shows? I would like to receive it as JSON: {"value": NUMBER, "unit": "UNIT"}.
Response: {"value": 3.8, "unit": "mm"}
